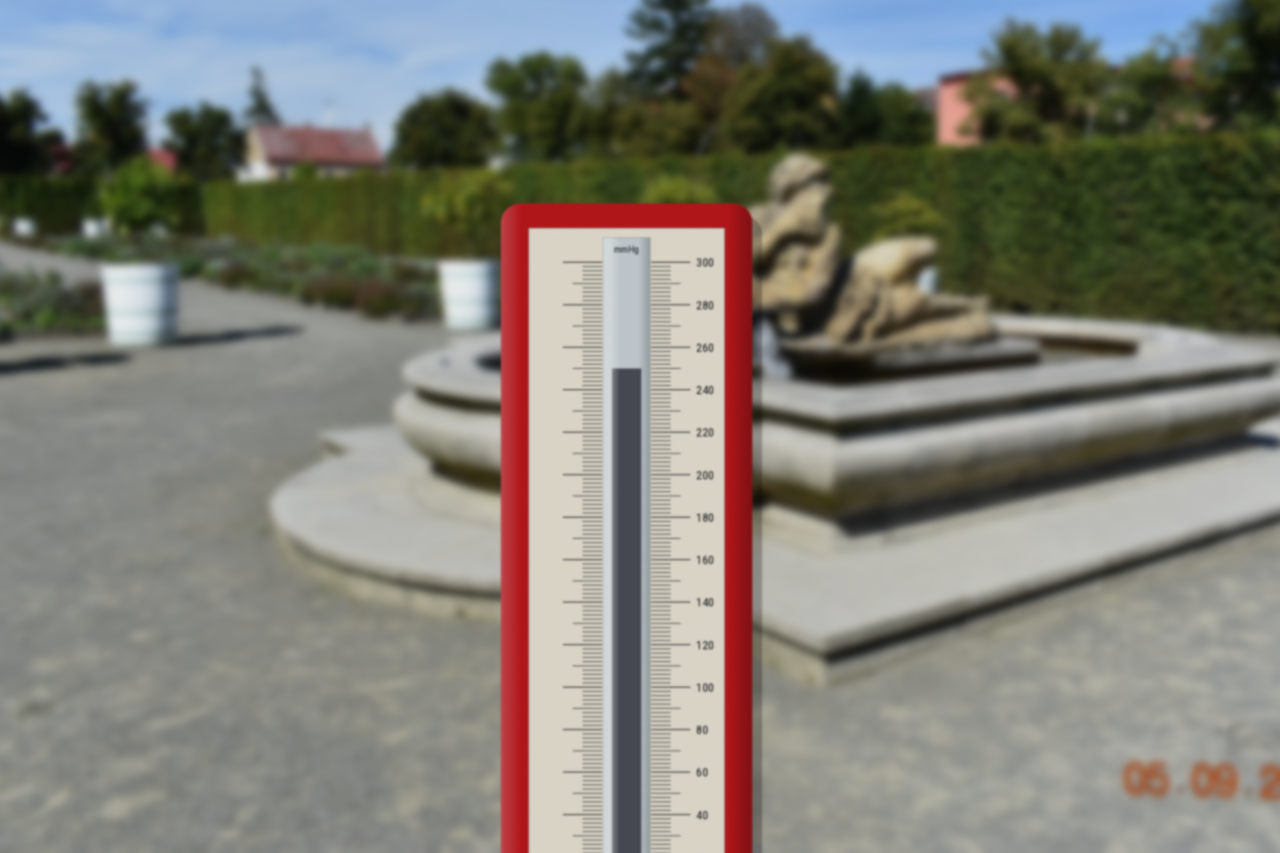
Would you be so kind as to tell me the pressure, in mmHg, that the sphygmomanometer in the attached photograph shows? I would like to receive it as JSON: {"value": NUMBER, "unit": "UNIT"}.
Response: {"value": 250, "unit": "mmHg"}
